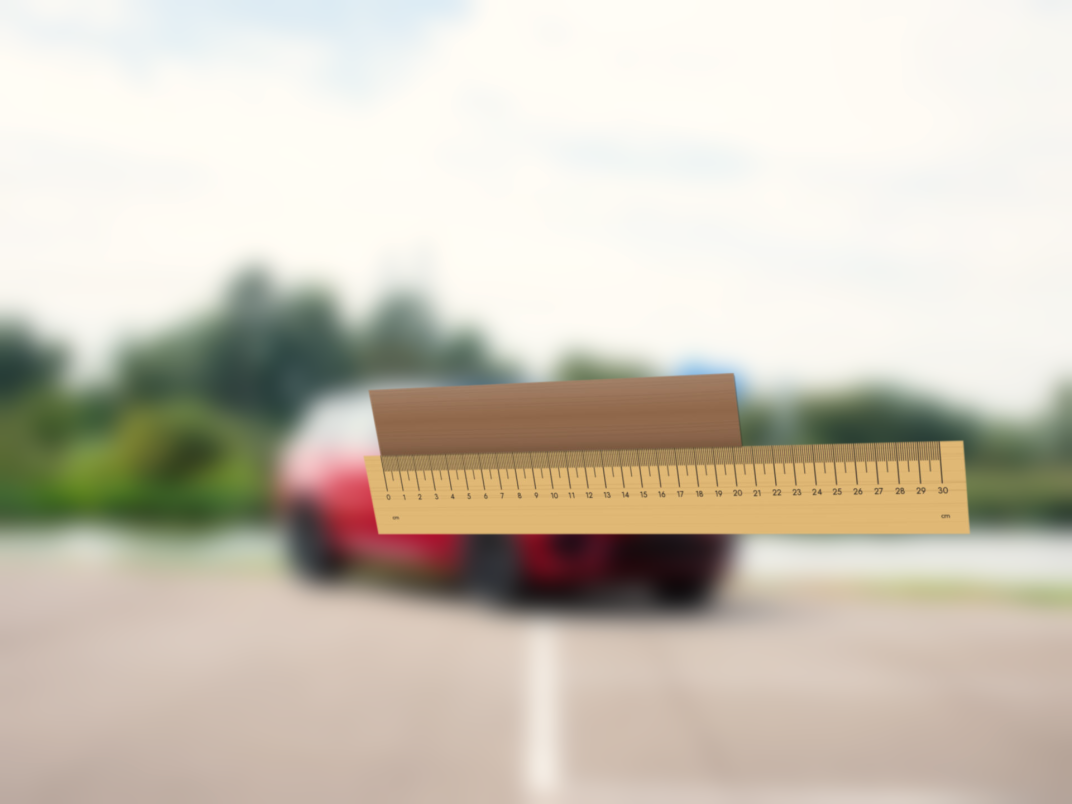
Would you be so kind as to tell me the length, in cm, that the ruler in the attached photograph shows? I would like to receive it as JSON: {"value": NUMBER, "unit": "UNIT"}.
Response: {"value": 20.5, "unit": "cm"}
